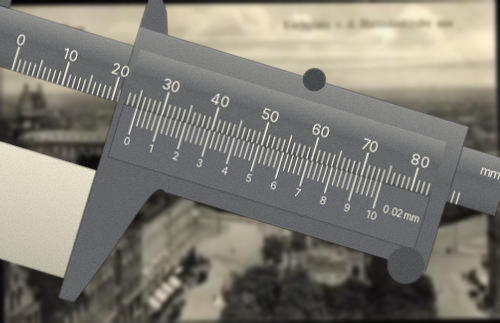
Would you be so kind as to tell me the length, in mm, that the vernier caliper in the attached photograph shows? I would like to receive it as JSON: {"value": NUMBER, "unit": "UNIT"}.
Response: {"value": 25.0, "unit": "mm"}
